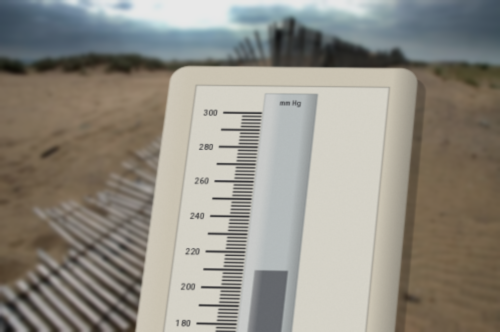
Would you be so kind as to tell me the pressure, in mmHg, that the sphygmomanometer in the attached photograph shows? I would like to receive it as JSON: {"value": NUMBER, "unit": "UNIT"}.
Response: {"value": 210, "unit": "mmHg"}
